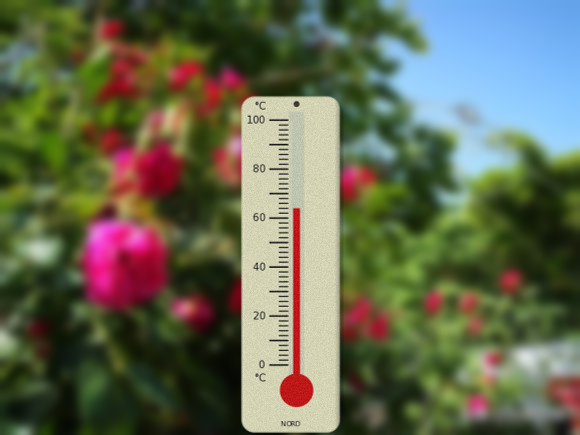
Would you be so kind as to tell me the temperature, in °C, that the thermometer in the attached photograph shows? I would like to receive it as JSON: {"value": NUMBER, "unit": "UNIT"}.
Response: {"value": 64, "unit": "°C"}
